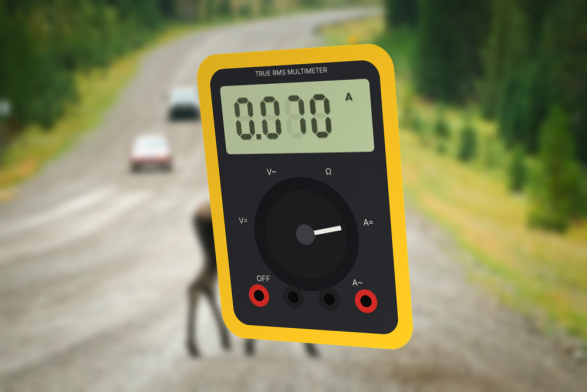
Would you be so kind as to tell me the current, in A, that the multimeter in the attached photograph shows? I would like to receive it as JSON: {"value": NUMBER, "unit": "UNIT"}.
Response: {"value": 0.070, "unit": "A"}
